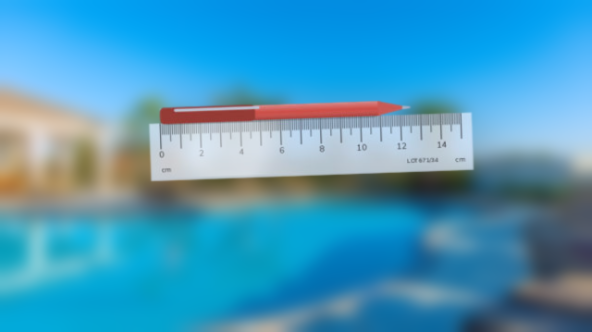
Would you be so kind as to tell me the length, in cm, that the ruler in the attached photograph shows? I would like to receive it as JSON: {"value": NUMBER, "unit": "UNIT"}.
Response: {"value": 12.5, "unit": "cm"}
